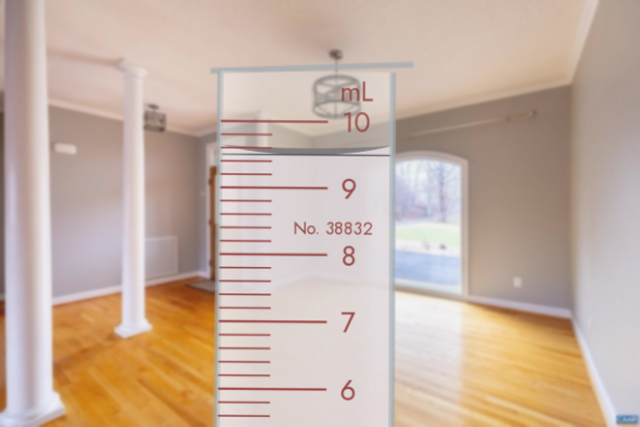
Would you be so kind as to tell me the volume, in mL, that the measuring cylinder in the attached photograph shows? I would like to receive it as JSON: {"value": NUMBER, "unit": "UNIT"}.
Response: {"value": 9.5, "unit": "mL"}
